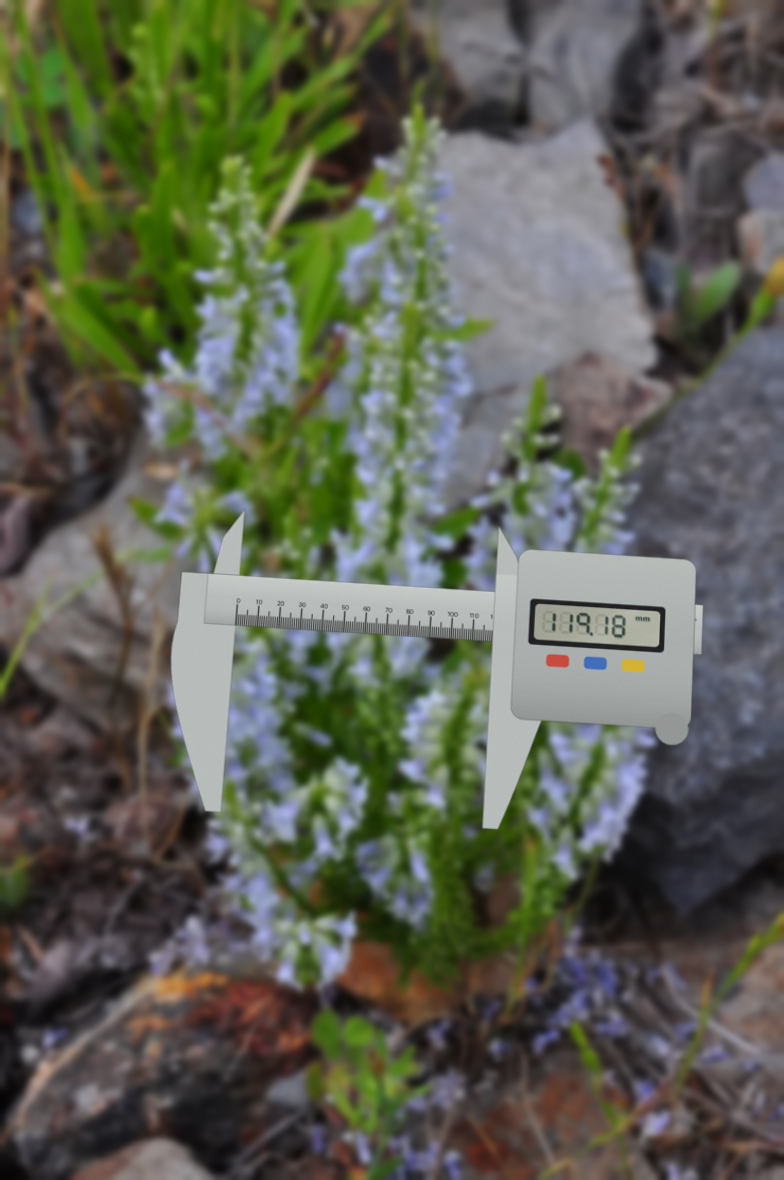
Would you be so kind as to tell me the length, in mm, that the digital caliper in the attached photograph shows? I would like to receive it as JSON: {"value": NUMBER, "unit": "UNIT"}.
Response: {"value": 119.18, "unit": "mm"}
